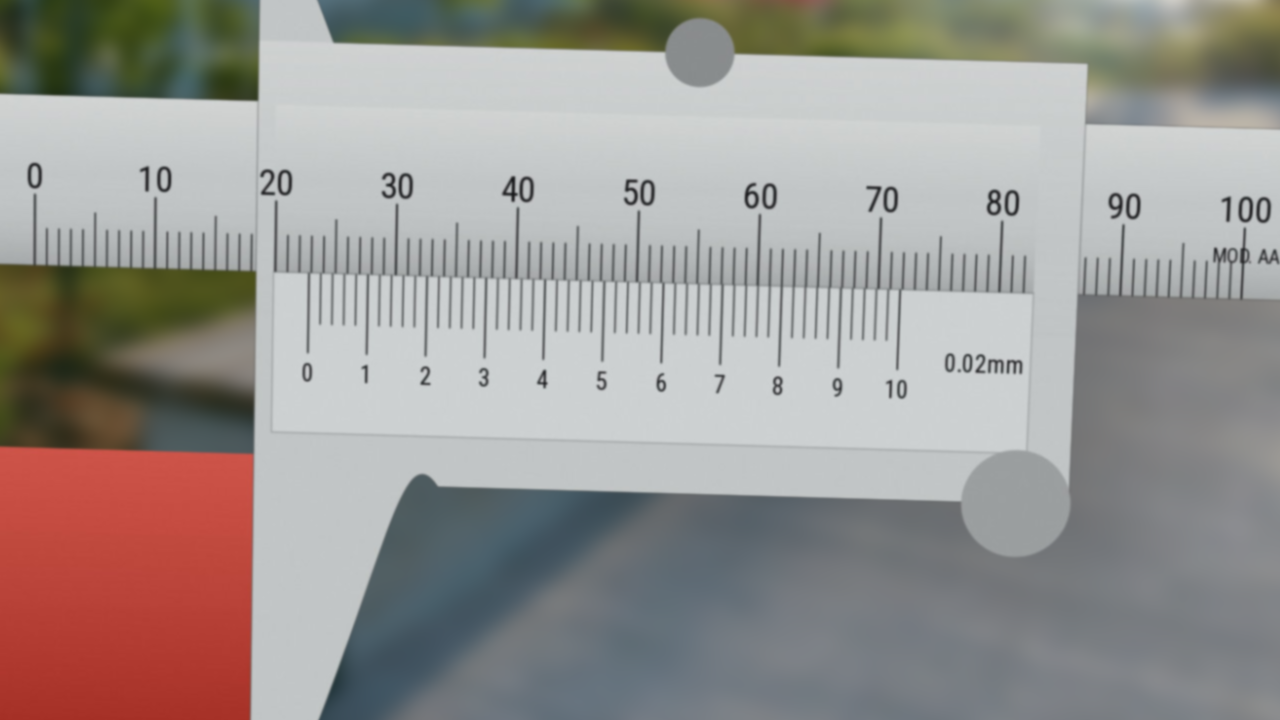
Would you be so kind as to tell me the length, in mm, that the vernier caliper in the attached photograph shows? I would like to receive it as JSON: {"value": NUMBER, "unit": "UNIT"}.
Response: {"value": 22.8, "unit": "mm"}
